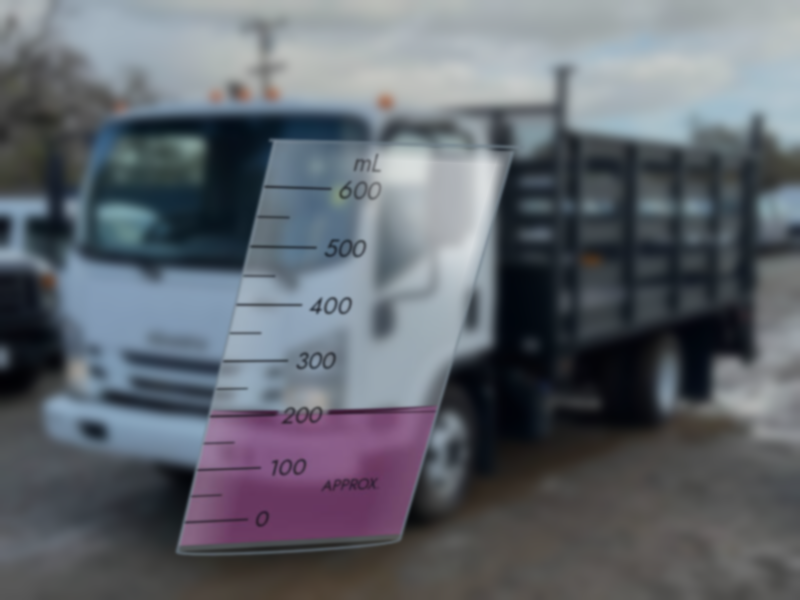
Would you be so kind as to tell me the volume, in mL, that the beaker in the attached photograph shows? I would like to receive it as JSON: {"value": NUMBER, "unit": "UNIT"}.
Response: {"value": 200, "unit": "mL"}
